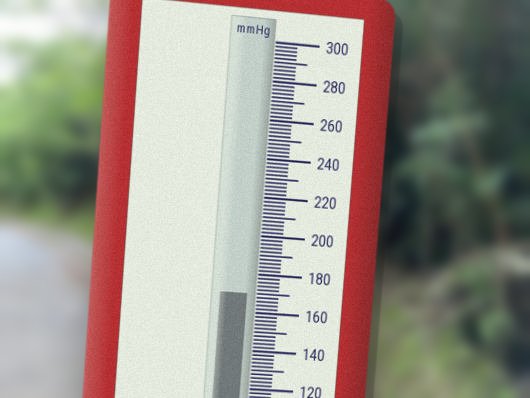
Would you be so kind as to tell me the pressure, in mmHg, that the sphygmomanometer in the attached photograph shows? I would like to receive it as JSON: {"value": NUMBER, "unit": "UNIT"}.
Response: {"value": 170, "unit": "mmHg"}
